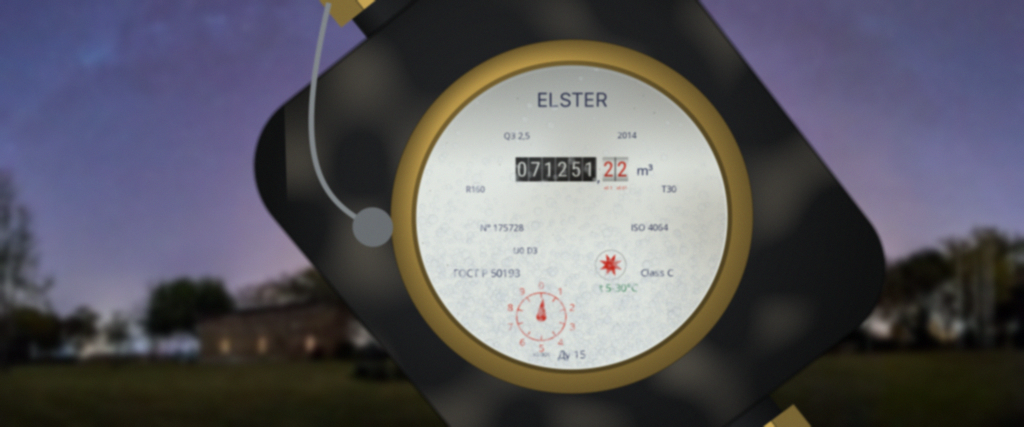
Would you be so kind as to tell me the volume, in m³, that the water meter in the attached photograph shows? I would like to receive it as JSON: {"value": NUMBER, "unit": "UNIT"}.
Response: {"value": 71251.220, "unit": "m³"}
